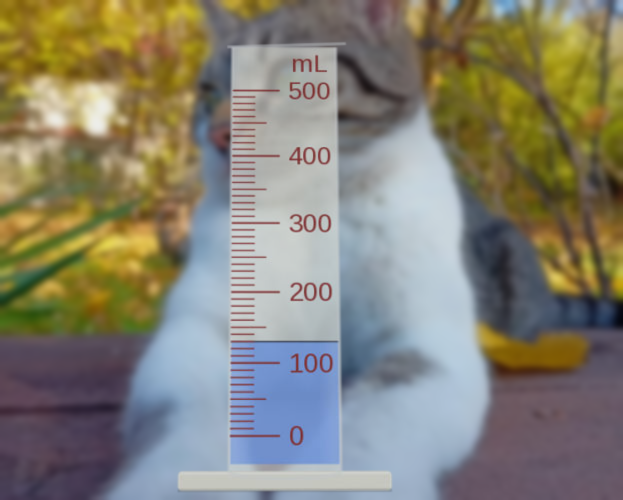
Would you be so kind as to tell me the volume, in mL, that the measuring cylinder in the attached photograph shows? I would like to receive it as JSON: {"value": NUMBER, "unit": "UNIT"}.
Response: {"value": 130, "unit": "mL"}
